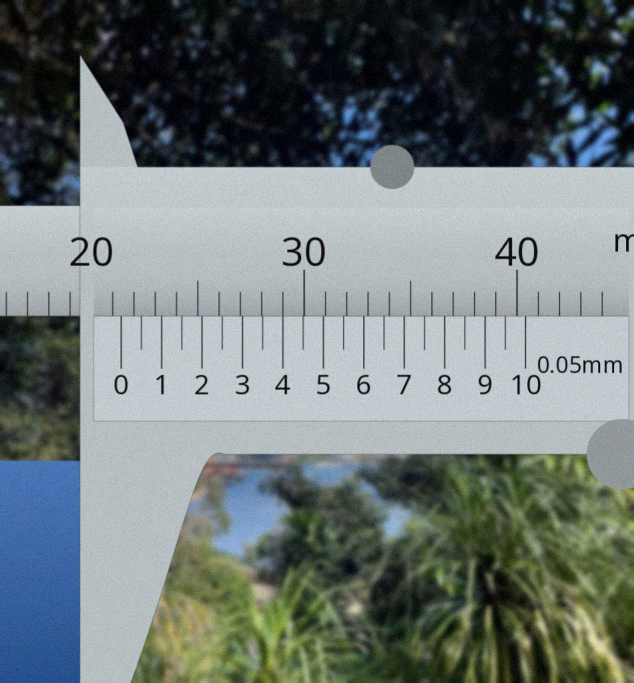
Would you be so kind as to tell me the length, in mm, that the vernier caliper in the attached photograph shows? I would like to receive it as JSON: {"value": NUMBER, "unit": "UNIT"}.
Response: {"value": 21.40, "unit": "mm"}
